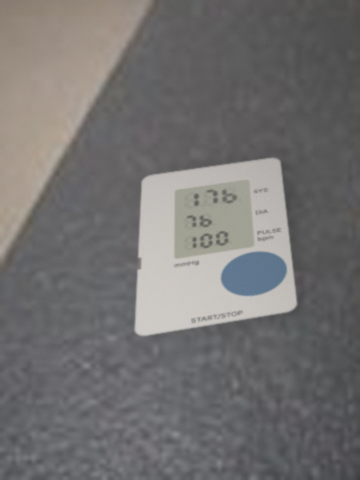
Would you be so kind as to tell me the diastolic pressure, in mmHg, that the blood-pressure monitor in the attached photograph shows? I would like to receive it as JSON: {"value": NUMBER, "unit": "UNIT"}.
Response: {"value": 76, "unit": "mmHg"}
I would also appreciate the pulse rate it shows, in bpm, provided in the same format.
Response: {"value": 100, "unit": "bpm"}
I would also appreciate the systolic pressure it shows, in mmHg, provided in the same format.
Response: {"value": 176, "unit": "mmHg"}
